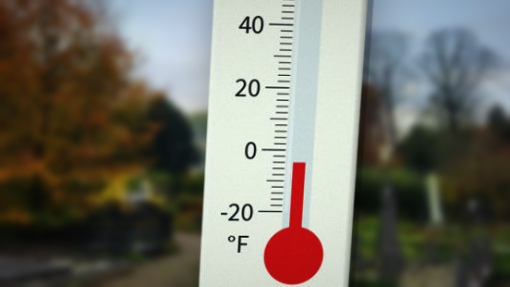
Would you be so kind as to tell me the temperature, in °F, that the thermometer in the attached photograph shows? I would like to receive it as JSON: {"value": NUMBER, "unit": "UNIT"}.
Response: {"value": -4, "unit": "°F"}
